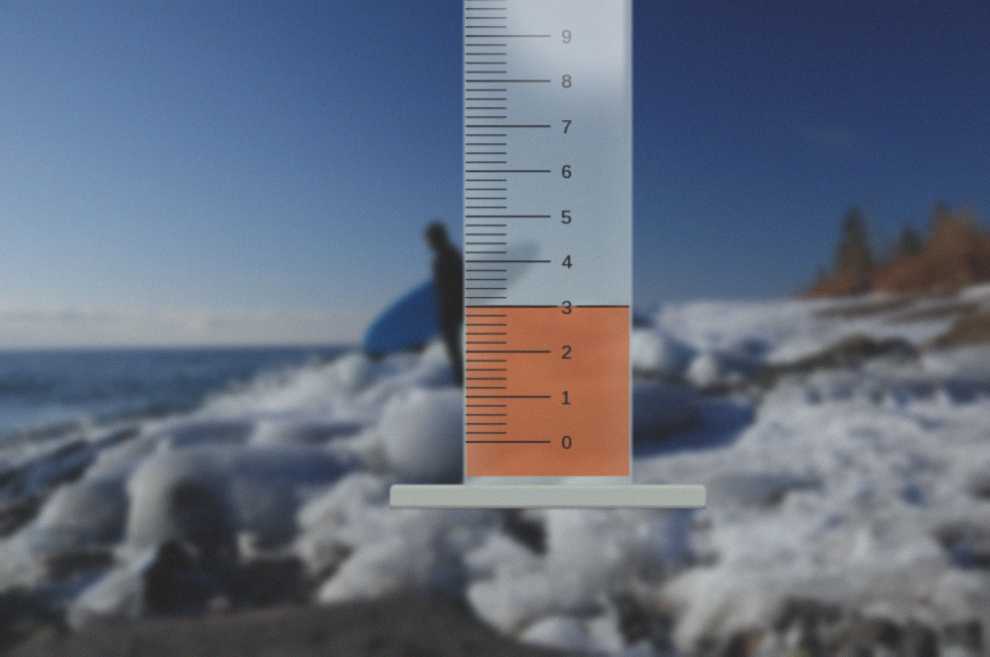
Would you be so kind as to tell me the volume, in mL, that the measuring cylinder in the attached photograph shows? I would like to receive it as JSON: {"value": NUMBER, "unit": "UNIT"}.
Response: {"value": 3, "unit": "mL"}
